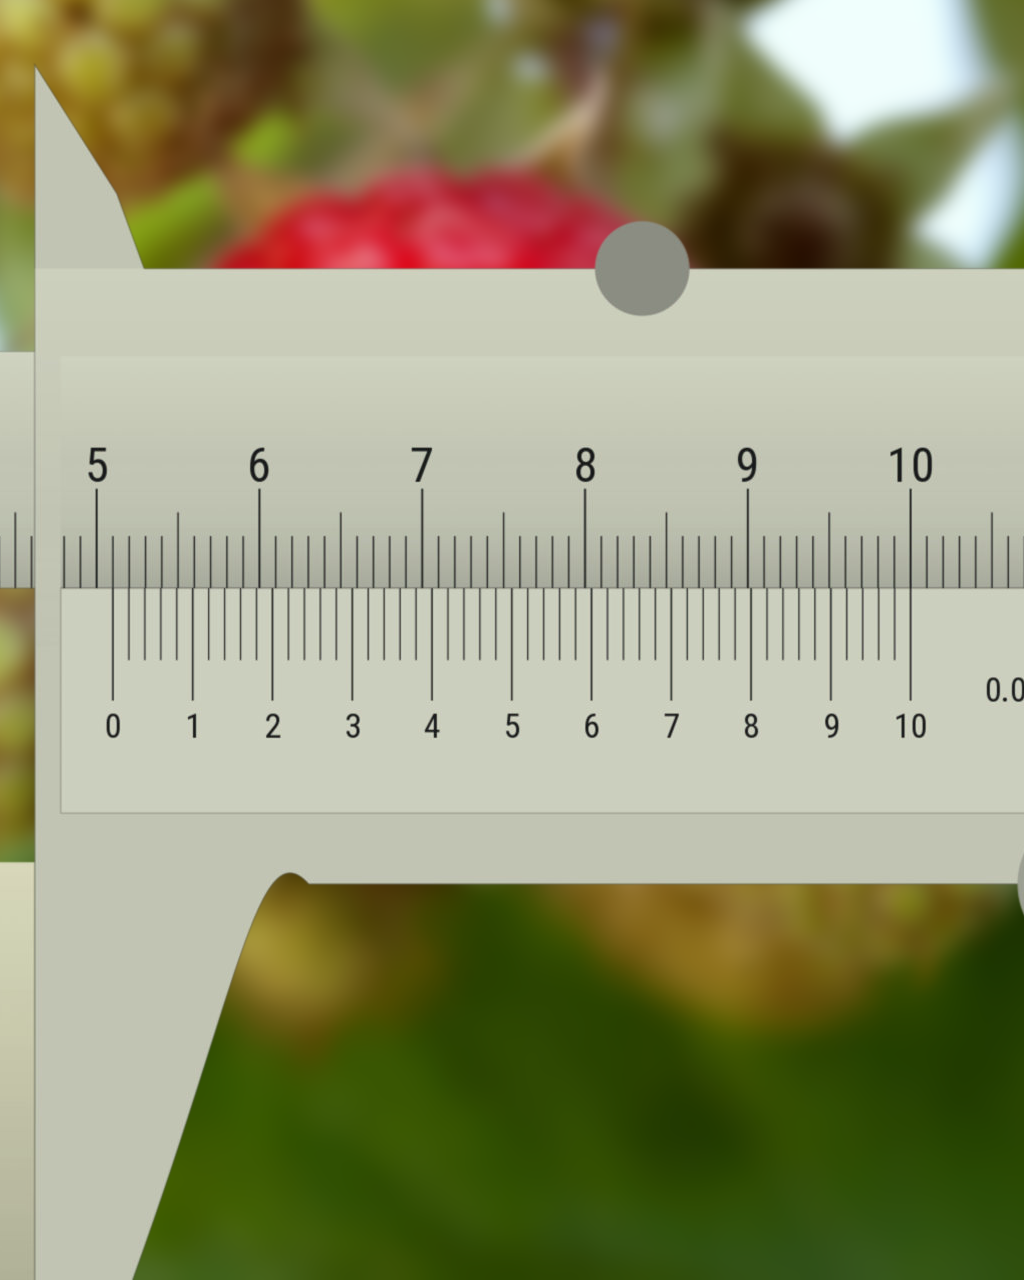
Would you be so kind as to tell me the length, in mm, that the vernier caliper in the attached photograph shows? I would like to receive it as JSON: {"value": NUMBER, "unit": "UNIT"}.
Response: {"value": 51.0, "unit": "mm"}
